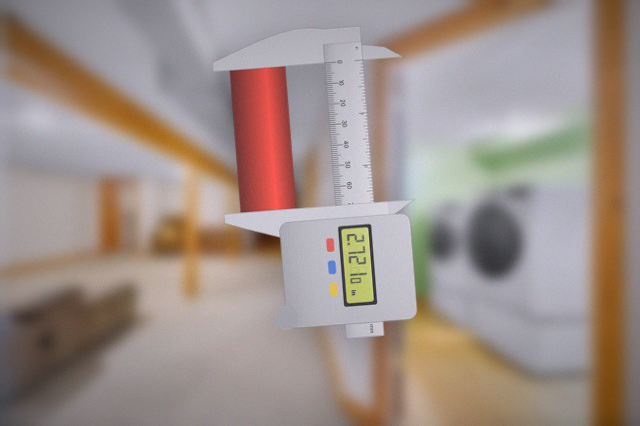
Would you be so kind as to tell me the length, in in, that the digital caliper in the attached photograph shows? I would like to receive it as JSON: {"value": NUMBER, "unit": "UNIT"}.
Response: {"value": 2.7210, "unit": "in"}
